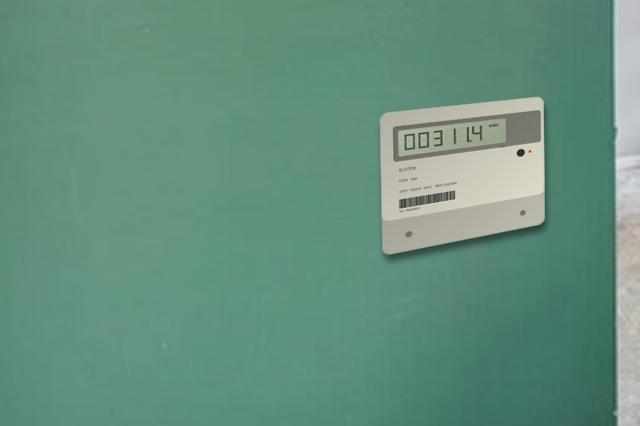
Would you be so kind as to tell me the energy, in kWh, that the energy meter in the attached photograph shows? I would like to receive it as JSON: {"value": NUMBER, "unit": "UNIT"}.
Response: {"value": 311.4, "unit": "kWh"}
